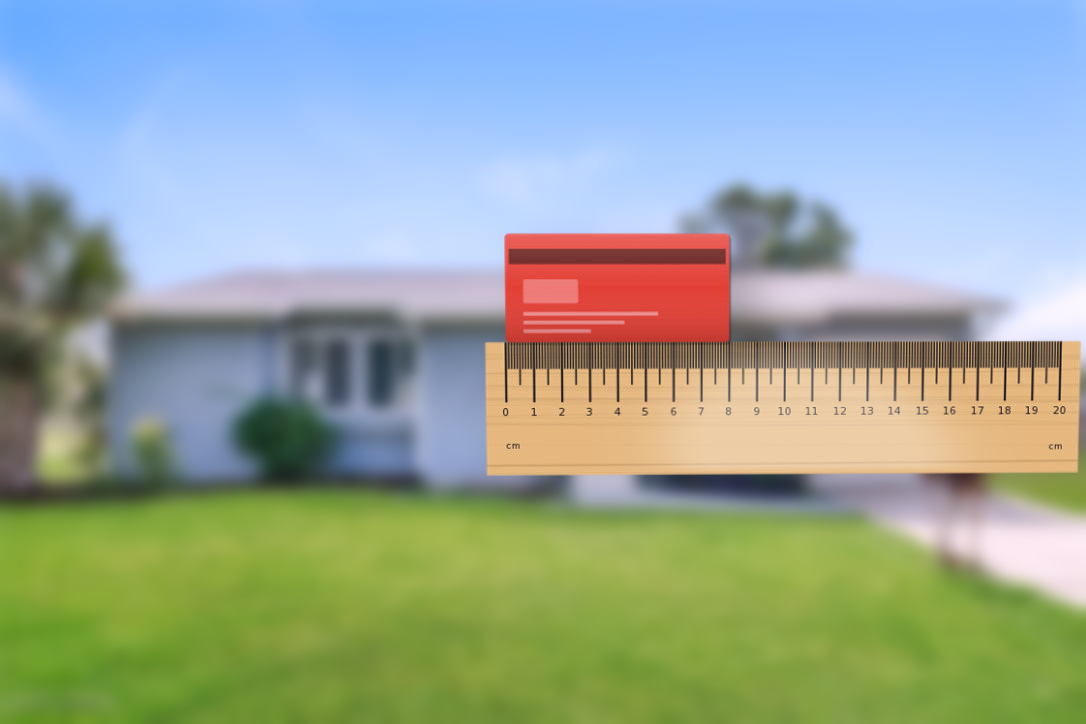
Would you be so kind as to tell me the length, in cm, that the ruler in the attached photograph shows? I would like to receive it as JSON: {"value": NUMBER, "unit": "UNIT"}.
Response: {"value": 8, "unit": "cm"}
